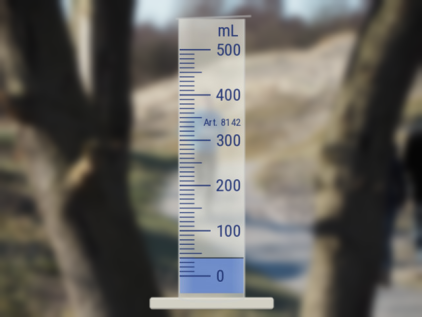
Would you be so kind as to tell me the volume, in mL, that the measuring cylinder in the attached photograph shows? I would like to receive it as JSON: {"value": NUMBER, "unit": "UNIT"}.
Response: {"value": 40, "unit": "mL"}
